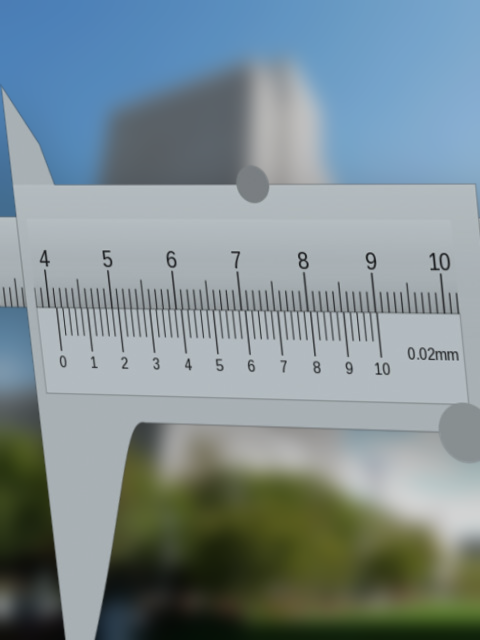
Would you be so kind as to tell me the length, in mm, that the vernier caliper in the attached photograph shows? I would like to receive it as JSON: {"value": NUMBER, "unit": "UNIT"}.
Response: {"value": 41.2, "unit": "mm"}
